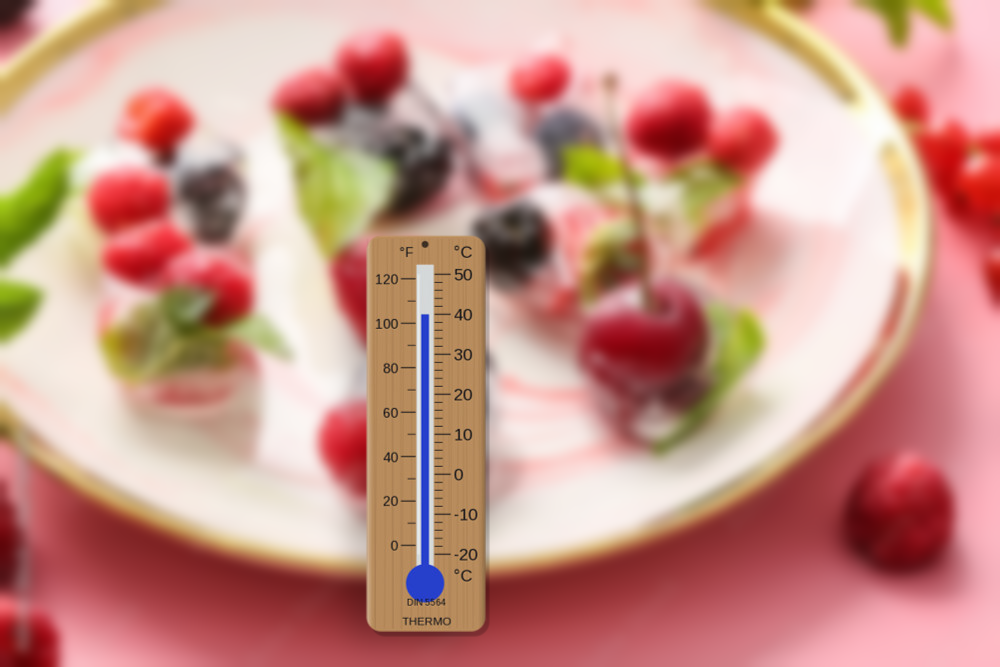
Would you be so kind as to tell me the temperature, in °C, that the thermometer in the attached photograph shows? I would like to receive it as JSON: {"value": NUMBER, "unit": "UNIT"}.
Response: {"value": 40, "unit": "°C"}
